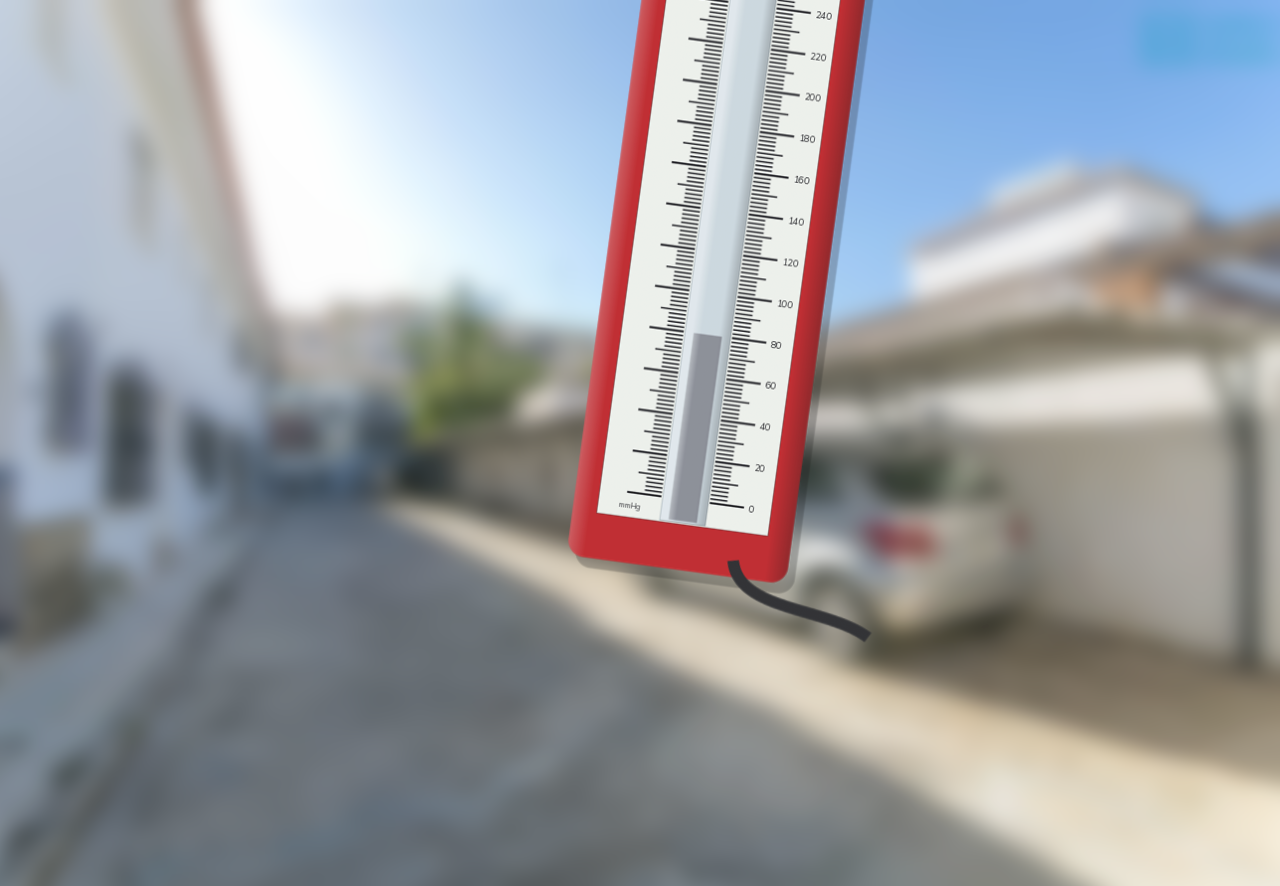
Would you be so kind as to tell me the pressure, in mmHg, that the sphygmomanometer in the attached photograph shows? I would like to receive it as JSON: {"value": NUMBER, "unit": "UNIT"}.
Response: {"value": 80, "unit": "mmHg"}
